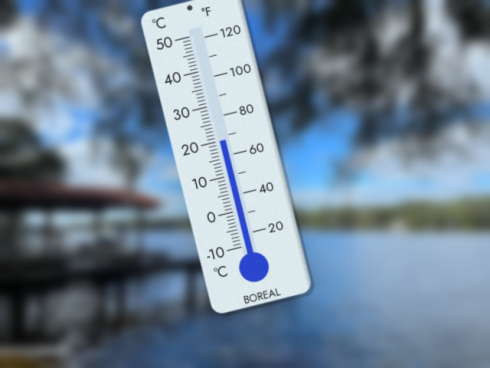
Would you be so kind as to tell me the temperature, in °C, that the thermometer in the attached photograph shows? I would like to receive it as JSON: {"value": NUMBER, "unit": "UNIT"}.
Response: {"value": 20, "unit": "°C"}
